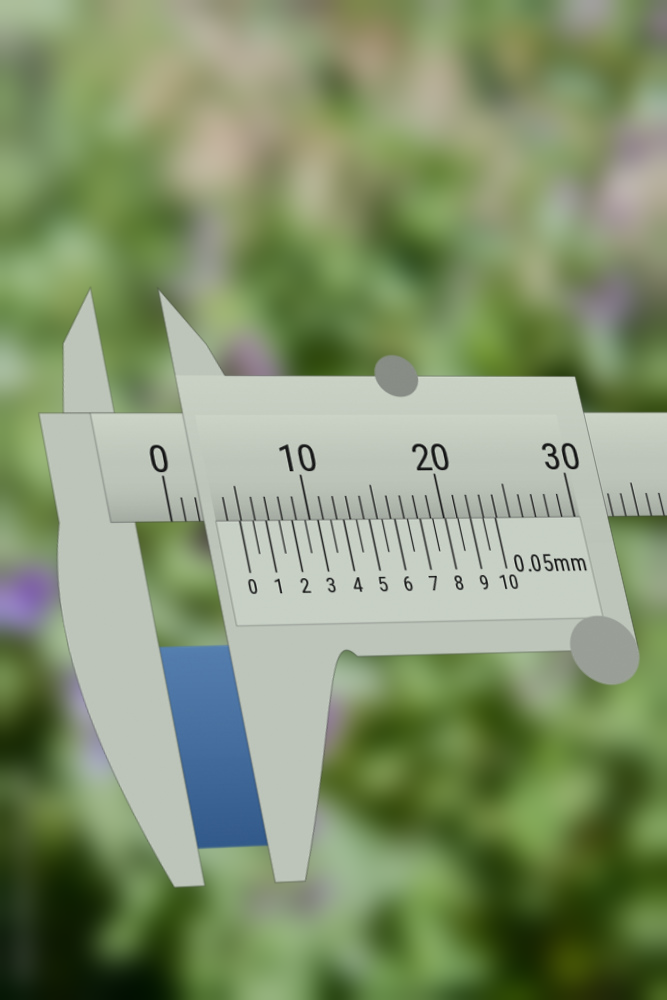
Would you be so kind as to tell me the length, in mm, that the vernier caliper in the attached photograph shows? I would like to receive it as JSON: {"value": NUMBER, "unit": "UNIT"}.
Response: {"value": 4.9, "unit": "mm"}
